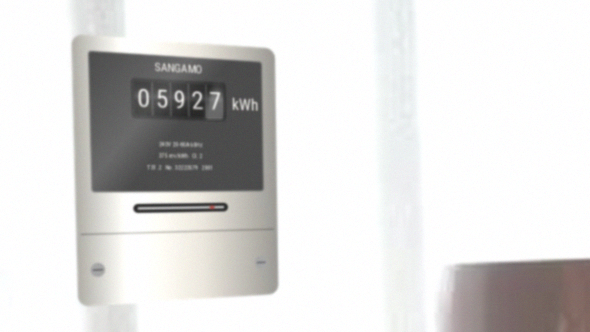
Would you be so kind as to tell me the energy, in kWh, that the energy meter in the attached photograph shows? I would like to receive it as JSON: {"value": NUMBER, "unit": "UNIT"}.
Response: {"value": 5927, "unit": "kWh"}
